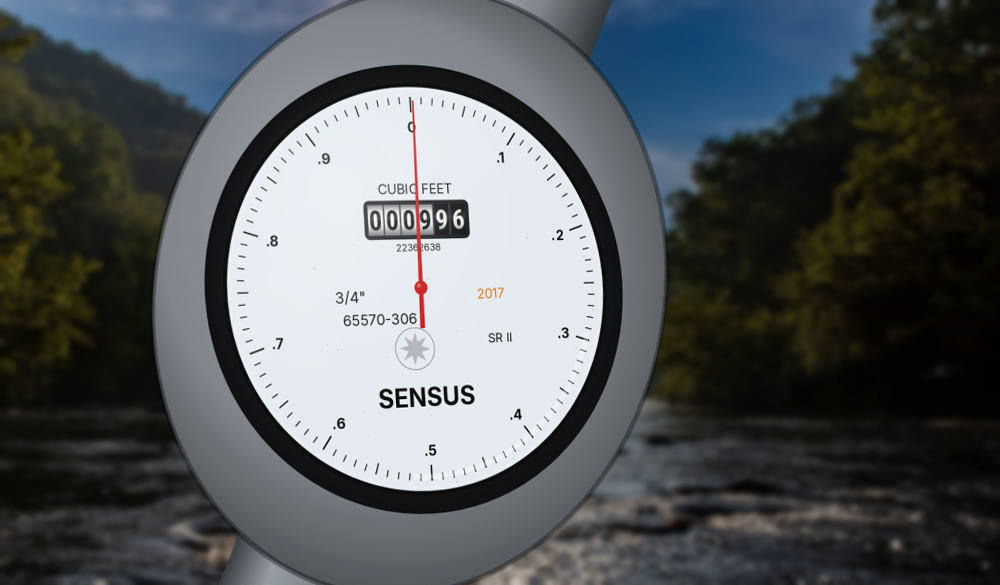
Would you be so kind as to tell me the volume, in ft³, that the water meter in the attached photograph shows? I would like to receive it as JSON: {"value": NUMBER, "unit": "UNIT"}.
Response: {"value": 996.00, "unit": "ft³"}
